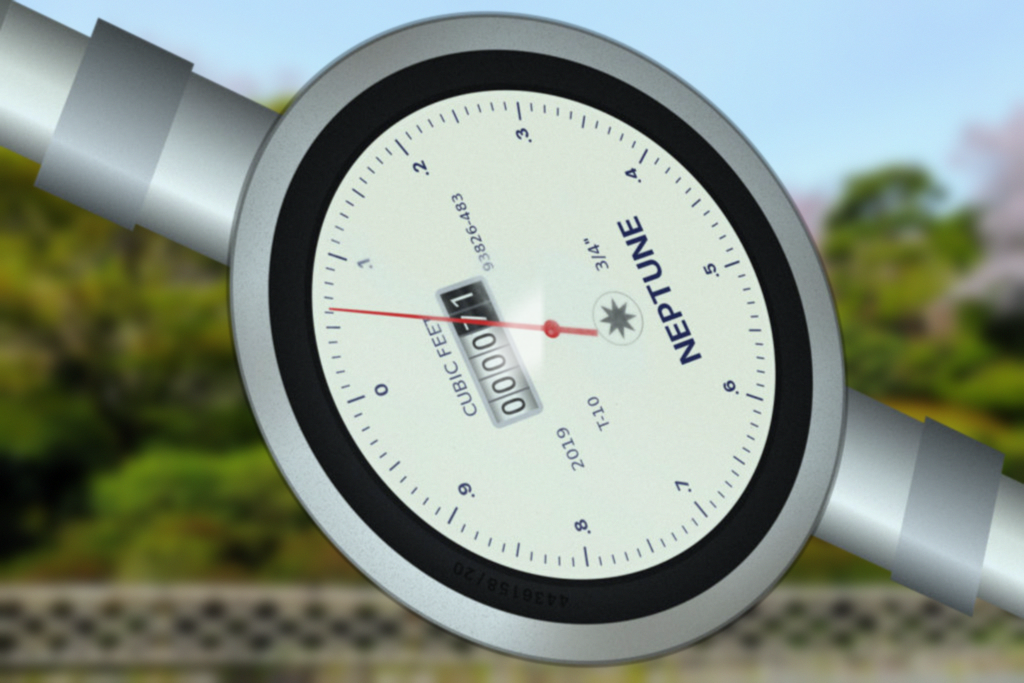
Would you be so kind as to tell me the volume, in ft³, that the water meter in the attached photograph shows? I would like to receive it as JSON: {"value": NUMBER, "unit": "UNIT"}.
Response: {"value": 71.06, "unit": "ft³"}
